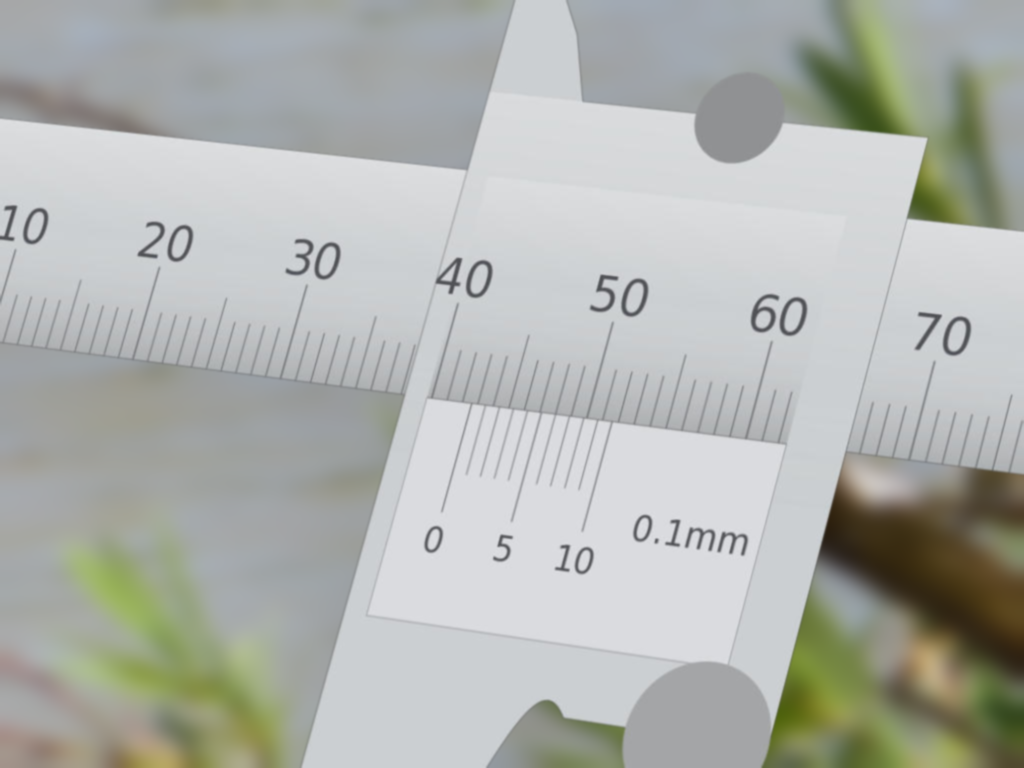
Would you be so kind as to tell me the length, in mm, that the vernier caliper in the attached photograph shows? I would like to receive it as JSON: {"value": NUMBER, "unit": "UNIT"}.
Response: {"value": 42.6, "unit": "mm"}
